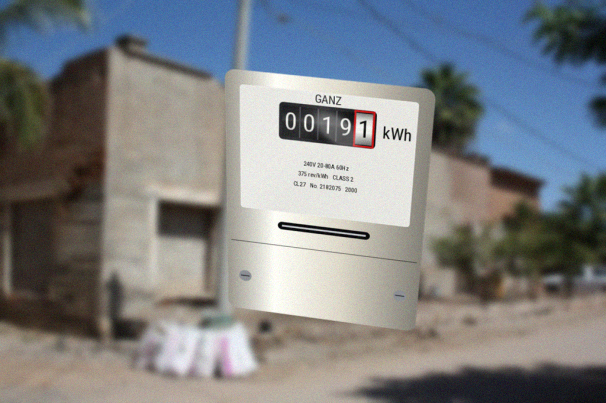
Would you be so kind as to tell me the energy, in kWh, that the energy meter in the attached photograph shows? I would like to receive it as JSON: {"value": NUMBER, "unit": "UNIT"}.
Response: {"value": 19.1, "unit": "kWh"}
